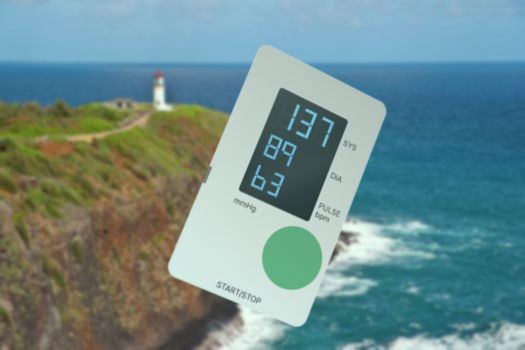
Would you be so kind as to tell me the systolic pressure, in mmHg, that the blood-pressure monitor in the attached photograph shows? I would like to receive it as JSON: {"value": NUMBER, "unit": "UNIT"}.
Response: {"value": 137, "unit": "mmHg"}
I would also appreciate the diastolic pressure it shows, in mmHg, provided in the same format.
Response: {"value": 89, "unit": "mmHg"}
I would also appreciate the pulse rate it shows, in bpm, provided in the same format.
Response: {"value": 63, "unit": "bpm"}
